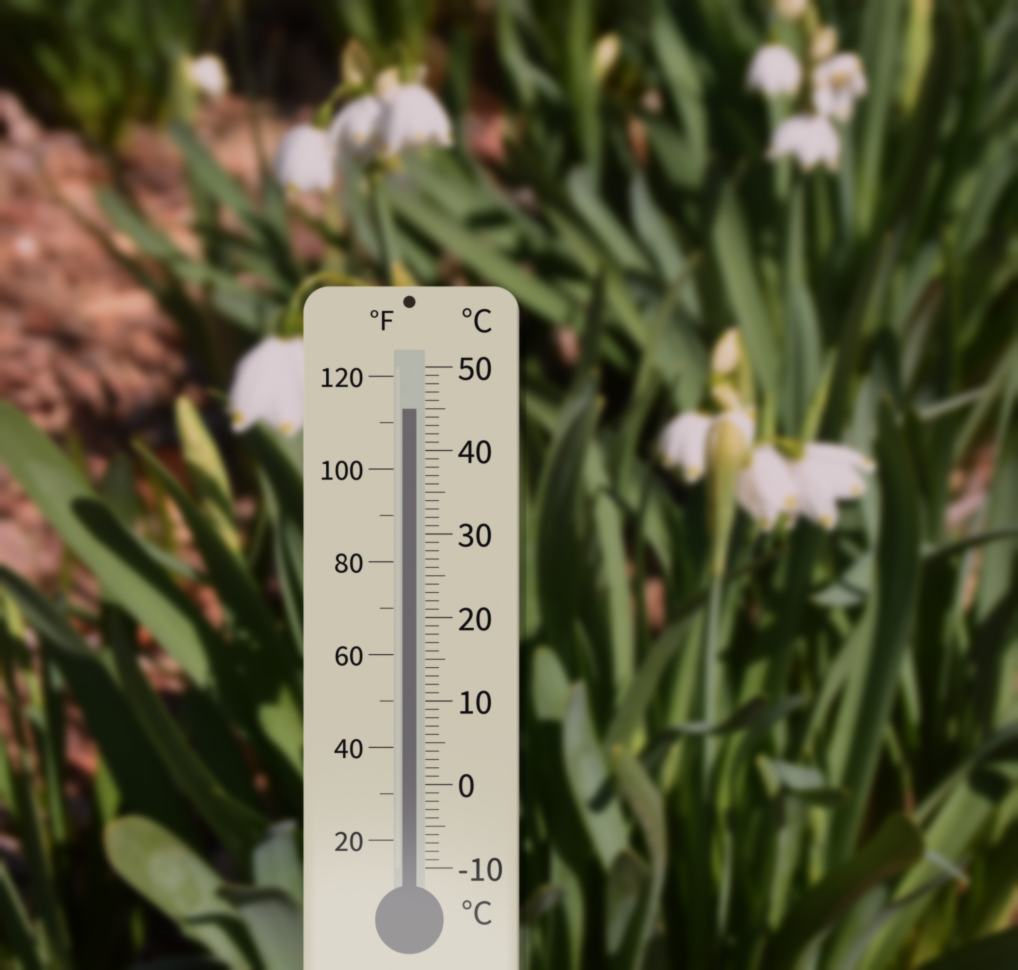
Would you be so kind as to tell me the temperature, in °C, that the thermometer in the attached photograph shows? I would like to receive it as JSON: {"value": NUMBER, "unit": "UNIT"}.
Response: {"value": 45, "unit": "°C"}
